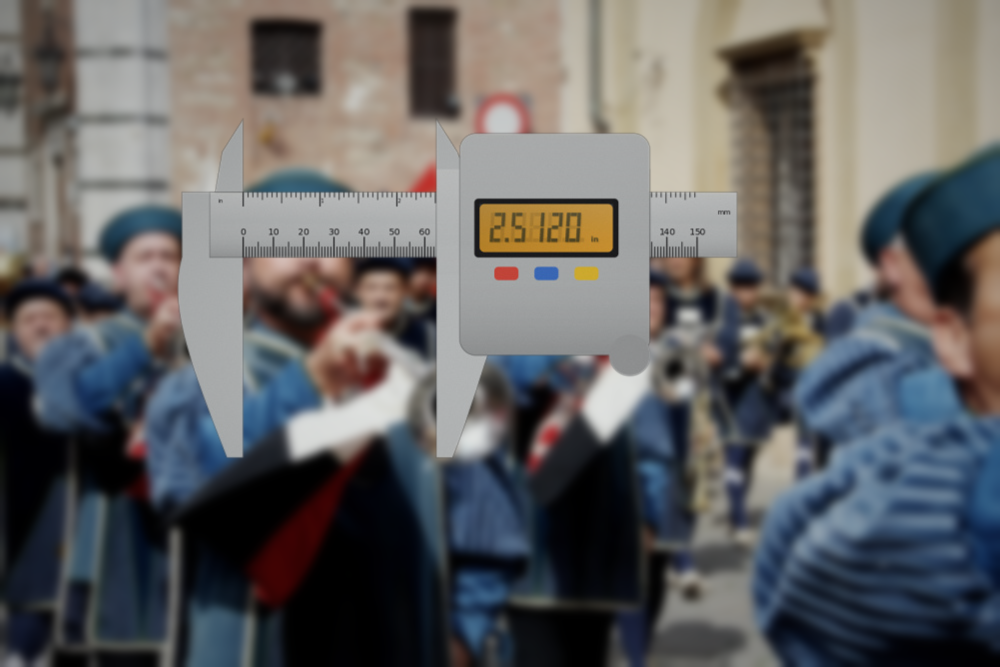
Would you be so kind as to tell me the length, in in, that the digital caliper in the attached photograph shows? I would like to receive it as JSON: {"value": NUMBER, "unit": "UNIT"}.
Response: {"value": 2.5120, "unit": "in"}
